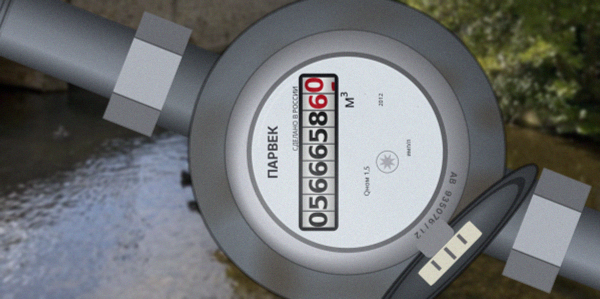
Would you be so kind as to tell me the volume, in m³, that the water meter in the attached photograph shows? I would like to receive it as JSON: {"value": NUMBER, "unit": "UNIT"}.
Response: {"value": 566658.60, "unit": "m³"}
